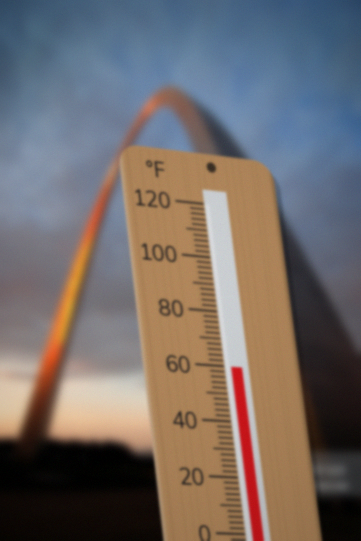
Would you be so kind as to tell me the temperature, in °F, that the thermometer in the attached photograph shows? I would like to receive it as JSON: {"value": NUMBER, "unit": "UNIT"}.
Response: {"value": 60, "unit": "°F"}
